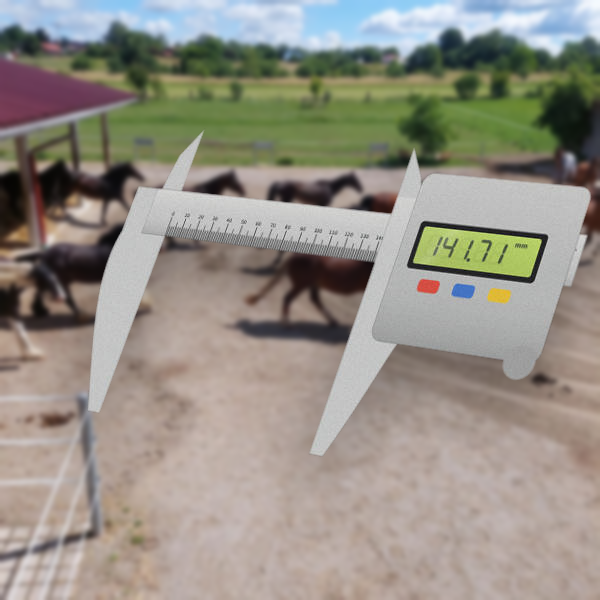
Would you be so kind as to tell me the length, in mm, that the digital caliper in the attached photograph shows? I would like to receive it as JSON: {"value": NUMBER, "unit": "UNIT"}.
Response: {"value": 141.71, "unit": "mm"}
